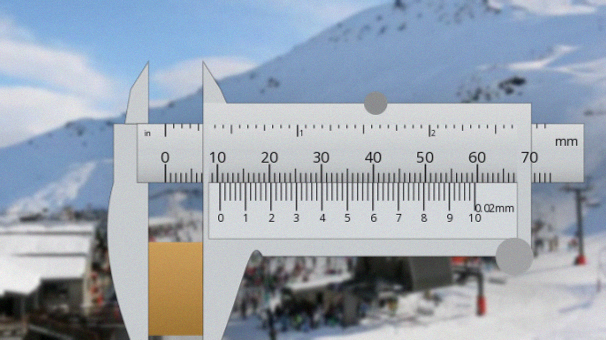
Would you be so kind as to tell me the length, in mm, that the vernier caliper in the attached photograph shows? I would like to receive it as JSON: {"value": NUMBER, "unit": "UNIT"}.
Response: {"value": 10.5, "unit": "mm"}
